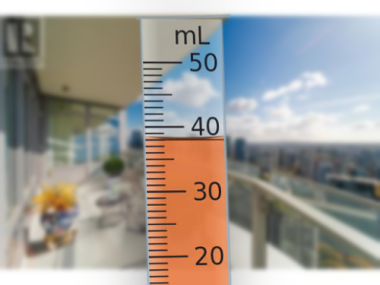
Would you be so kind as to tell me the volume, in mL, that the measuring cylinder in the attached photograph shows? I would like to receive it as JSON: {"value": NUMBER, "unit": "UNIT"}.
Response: {"value": 38, "unit": "mL"}
